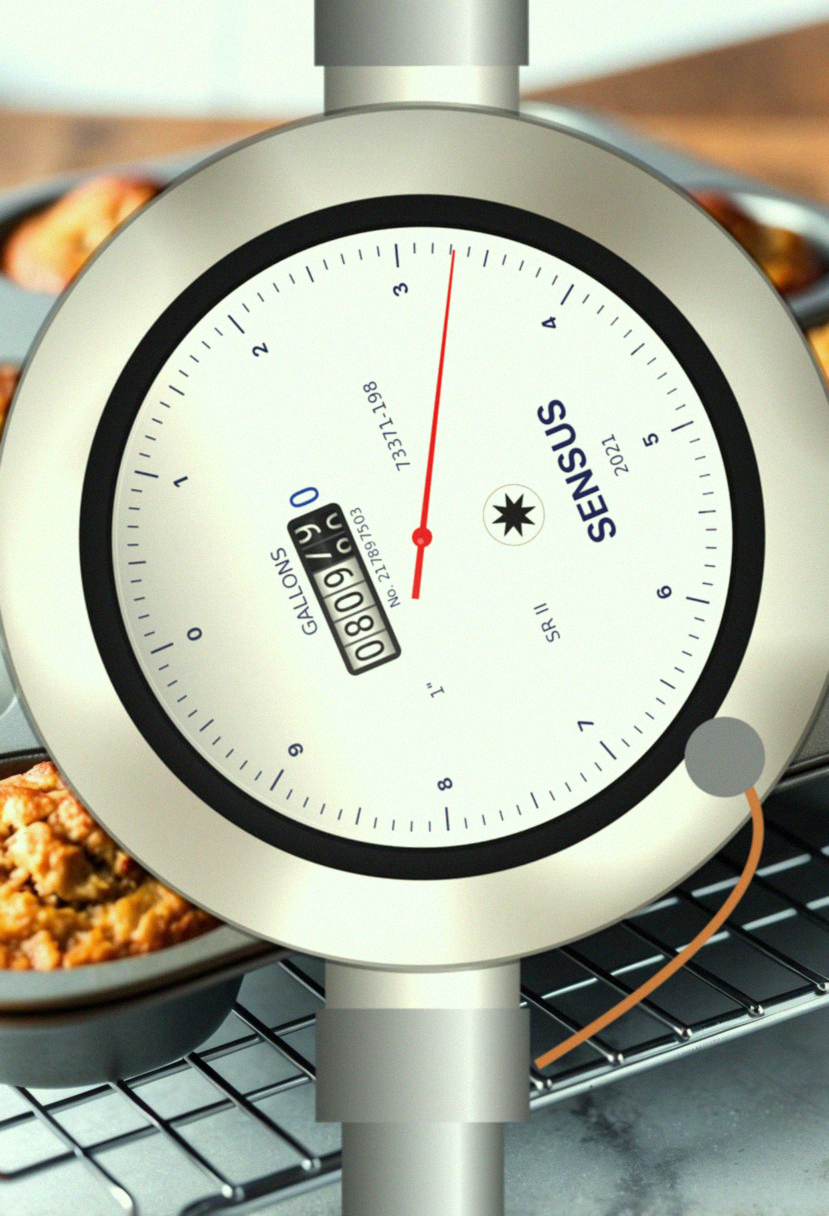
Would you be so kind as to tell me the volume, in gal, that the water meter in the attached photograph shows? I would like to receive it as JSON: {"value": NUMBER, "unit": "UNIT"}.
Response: {"value": 809793.3, "unit": "gal"}
